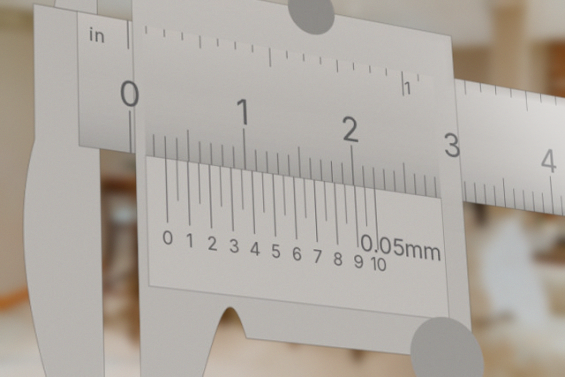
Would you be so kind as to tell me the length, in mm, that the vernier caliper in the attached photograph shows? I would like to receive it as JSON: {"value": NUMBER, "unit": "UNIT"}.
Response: {"value": 3.0, "unit": "mm"}
